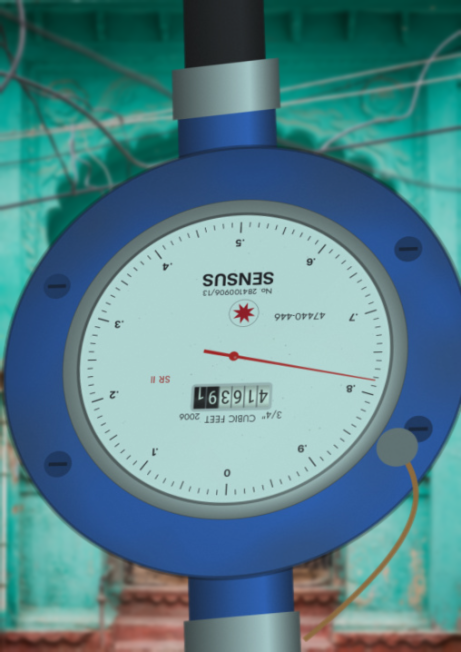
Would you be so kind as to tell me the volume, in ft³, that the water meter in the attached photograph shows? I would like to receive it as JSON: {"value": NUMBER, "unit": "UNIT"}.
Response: {"value": 416390.78, "unit": "ft³"}
